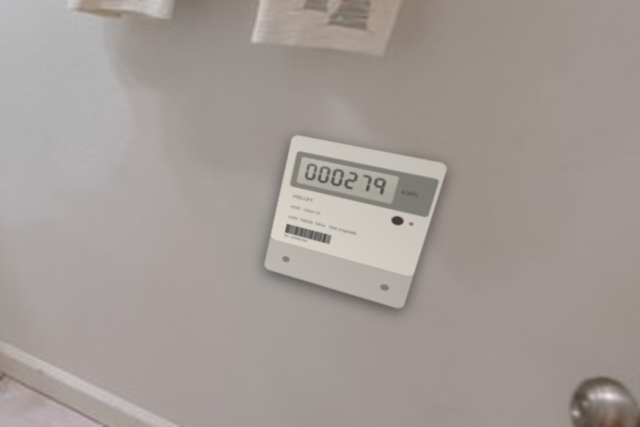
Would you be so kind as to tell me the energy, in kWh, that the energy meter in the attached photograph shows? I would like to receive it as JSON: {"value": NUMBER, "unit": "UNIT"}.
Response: {"value": 279, "unit": "kWh"}
